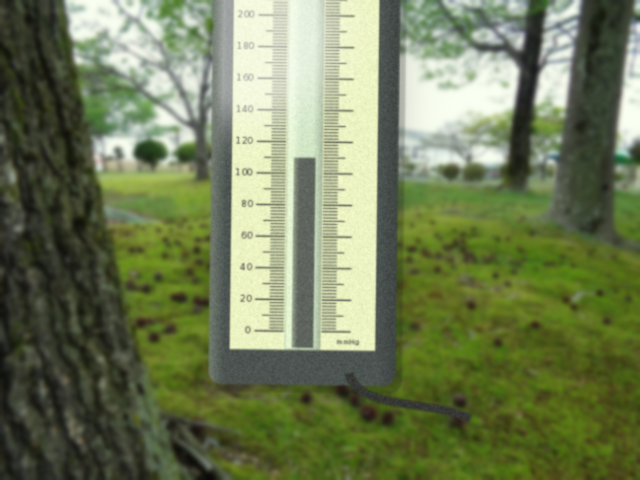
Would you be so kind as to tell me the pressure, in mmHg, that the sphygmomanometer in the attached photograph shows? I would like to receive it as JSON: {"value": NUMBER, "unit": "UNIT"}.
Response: {"value": 110, "unit": "mmHg"}
